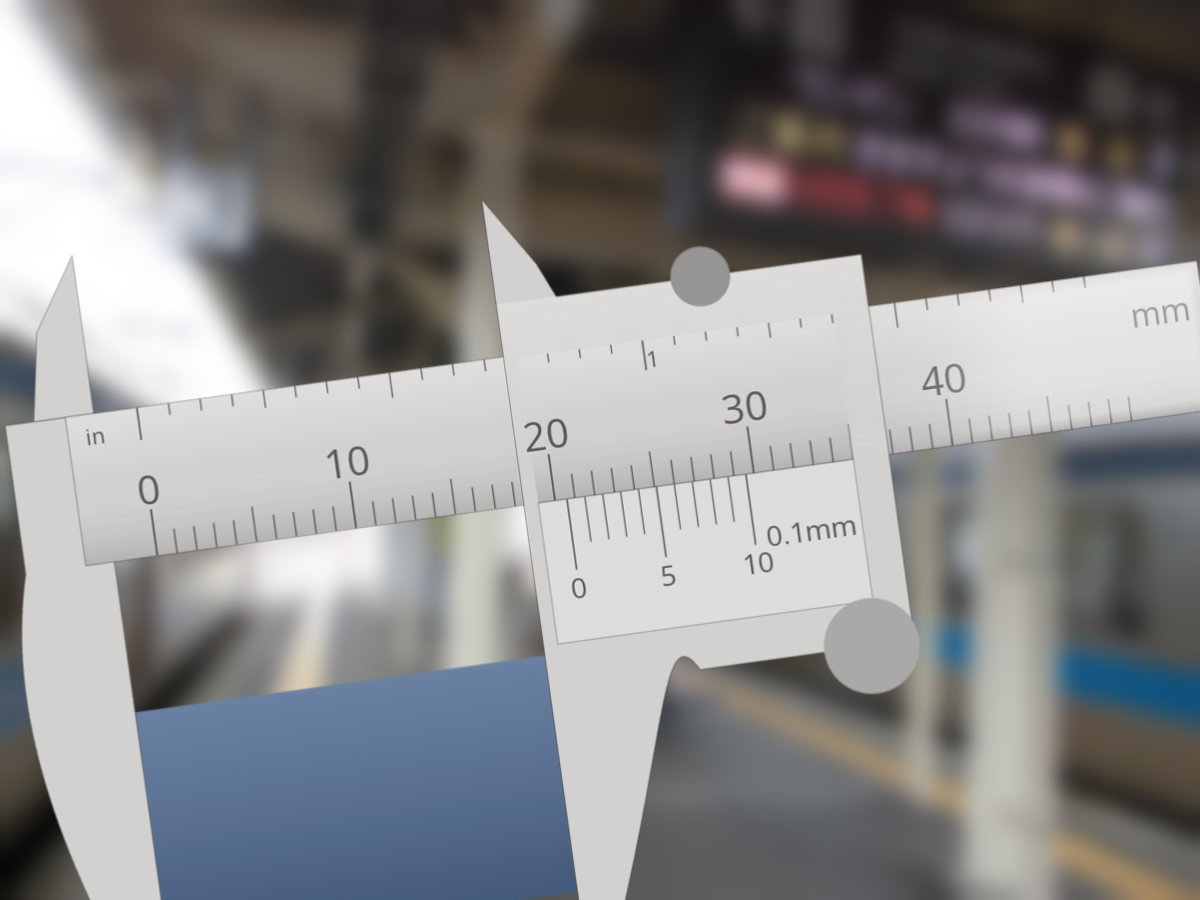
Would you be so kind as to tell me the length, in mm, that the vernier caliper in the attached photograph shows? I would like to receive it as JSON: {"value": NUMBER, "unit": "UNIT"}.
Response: {"value": 20.6, "unit": "mm"}
